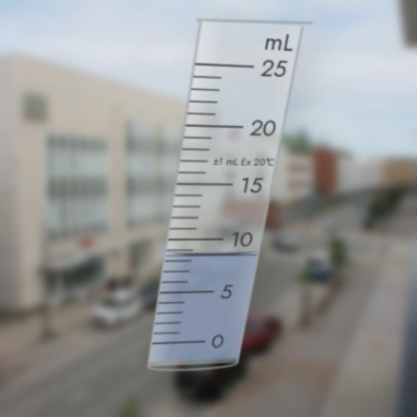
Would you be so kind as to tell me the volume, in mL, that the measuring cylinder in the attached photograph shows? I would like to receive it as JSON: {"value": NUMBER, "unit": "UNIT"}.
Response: {"value": 8.5, "unit": "mL"}
